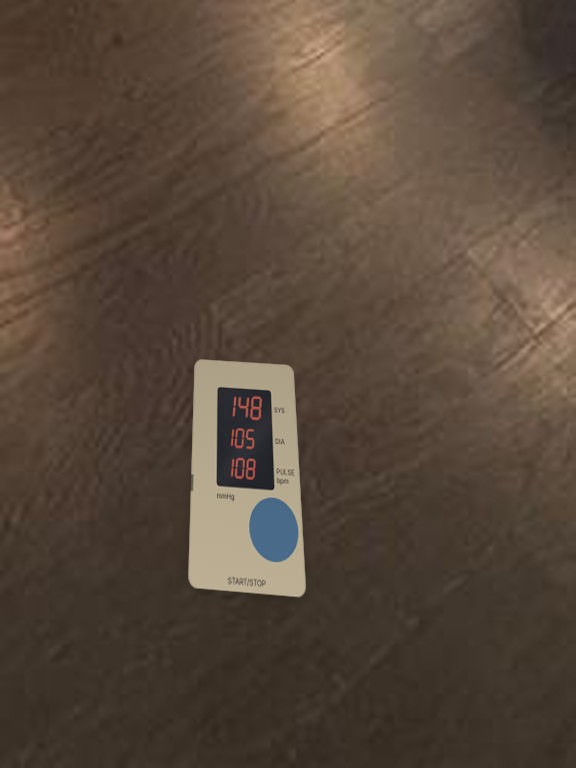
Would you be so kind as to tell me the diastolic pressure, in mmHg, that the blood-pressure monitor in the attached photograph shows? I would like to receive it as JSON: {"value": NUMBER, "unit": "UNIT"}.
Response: {"value": 105, "unit": "mmHg"}
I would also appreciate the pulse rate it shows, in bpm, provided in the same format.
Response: {"value": 108, "unit": "bpm"}
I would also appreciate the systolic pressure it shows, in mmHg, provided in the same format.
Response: {"value": 148, "unit": "mmHg"}
